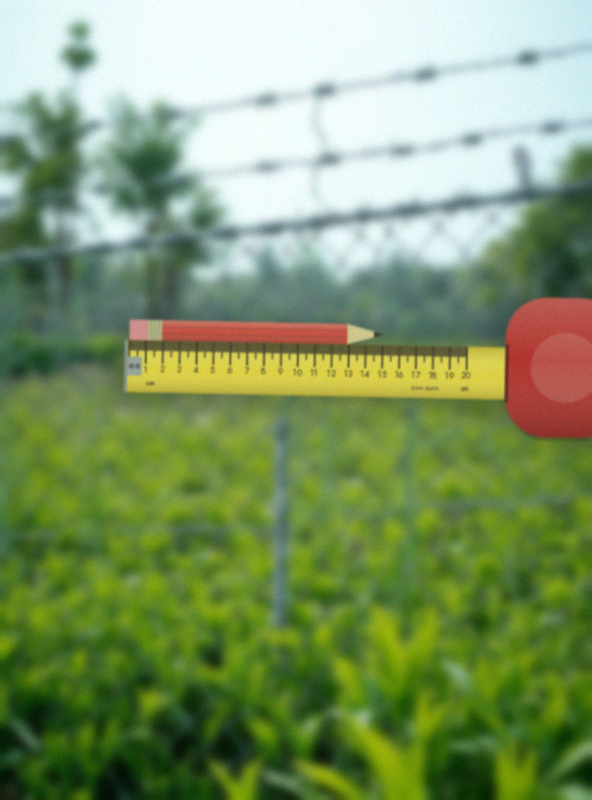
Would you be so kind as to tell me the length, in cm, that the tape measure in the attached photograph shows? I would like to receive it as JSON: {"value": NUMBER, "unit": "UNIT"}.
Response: {"value": 15, "unit": "cm"}
